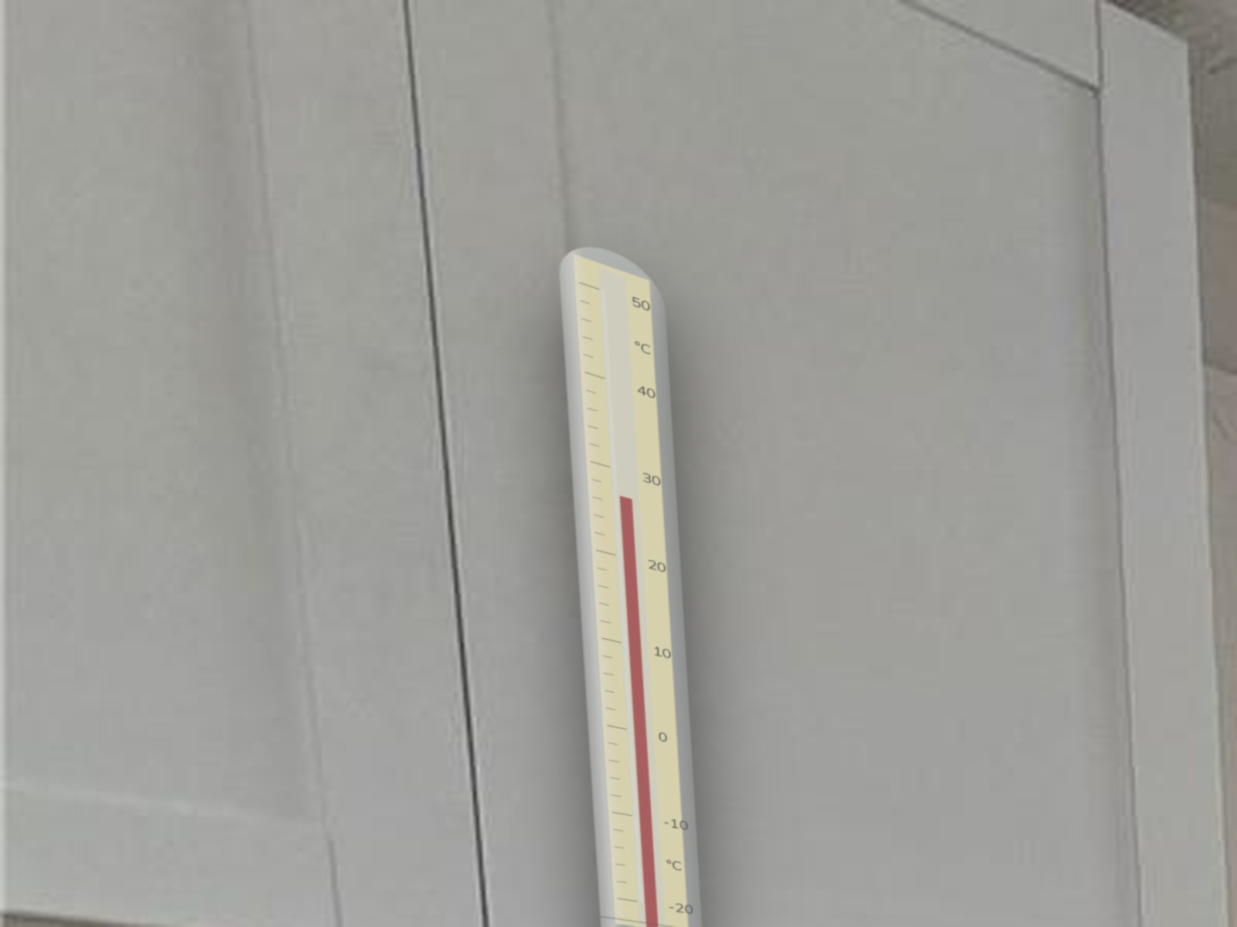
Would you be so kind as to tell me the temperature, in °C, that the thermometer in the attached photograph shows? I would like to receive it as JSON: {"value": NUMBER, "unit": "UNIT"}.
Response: {"value": 27, "unit": "°C"}
